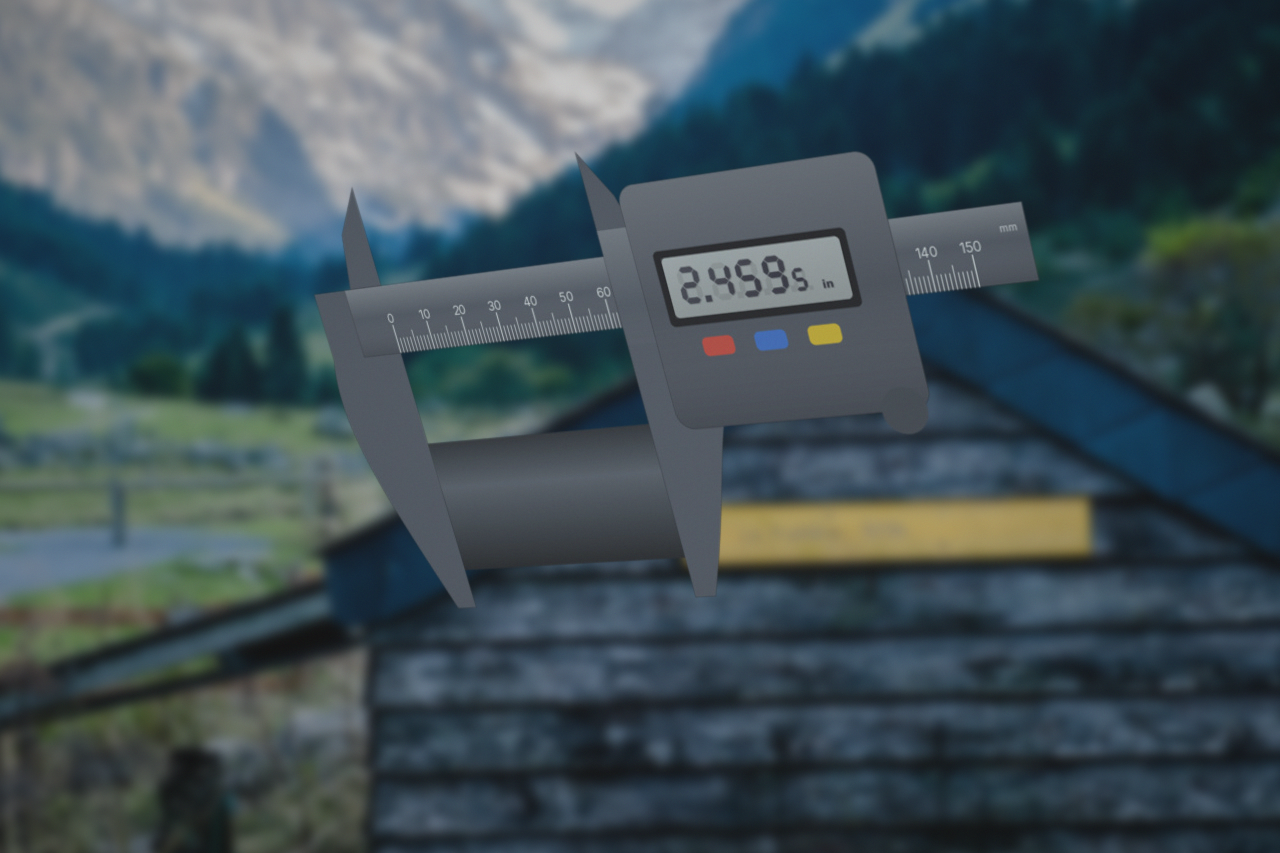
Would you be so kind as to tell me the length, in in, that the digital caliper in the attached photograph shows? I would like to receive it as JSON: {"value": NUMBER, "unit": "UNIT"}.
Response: {"value": 2.4595, "unit": "in"}
